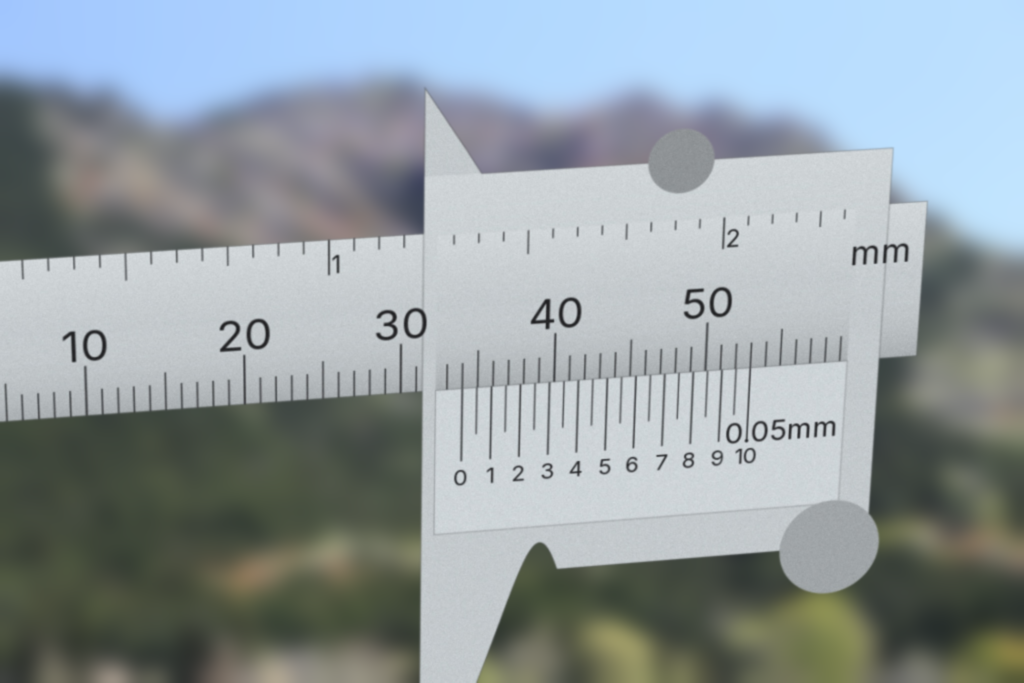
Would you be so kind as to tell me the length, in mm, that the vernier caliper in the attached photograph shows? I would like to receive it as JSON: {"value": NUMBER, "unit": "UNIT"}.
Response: {"value": 34.0, "unit": "mm"}
